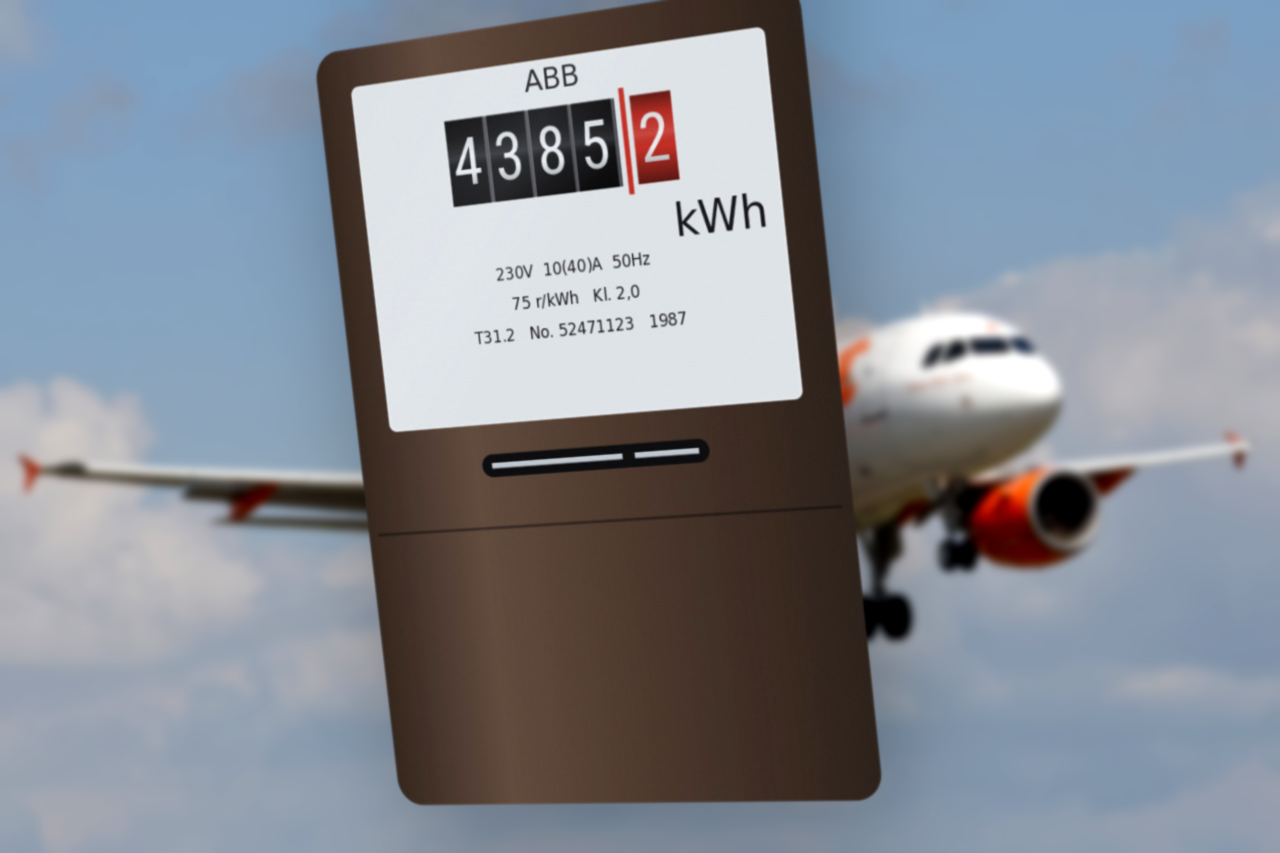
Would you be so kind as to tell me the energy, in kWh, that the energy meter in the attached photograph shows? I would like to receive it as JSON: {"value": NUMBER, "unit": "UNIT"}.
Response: {"value": 4385.2, "unit": "kWh"}
